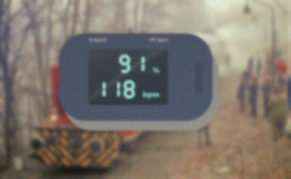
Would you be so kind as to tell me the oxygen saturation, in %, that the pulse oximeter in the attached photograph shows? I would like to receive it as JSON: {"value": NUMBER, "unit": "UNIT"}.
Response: {"value": 91, "unit": "%"}
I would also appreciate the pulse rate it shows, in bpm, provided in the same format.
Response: {"value": 118, "unit": "bpm"}
